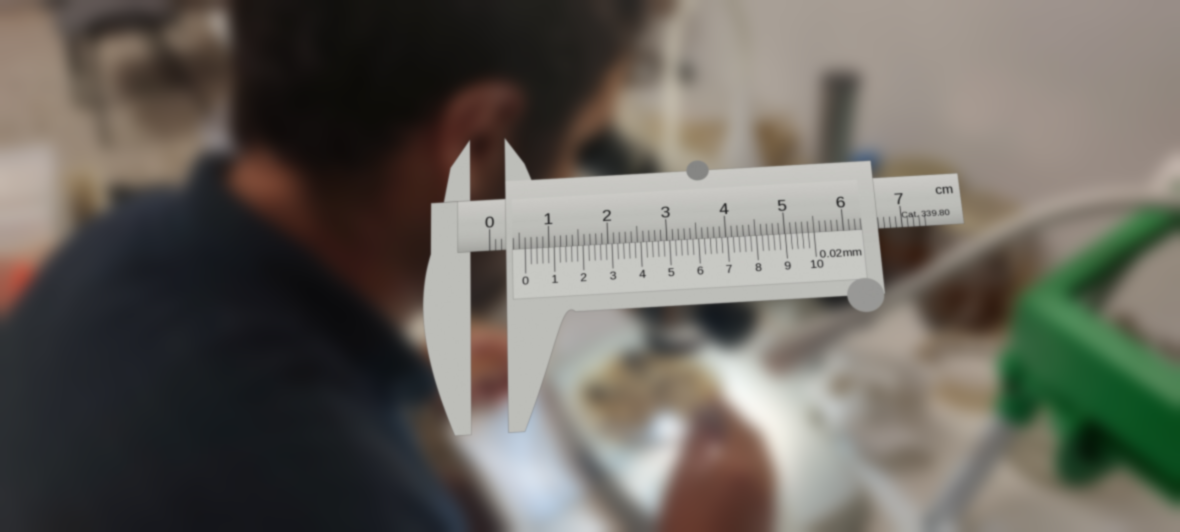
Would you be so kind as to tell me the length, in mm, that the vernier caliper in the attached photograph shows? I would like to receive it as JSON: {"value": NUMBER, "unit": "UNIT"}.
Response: {"value": 6.0, "unit": "mm"}
